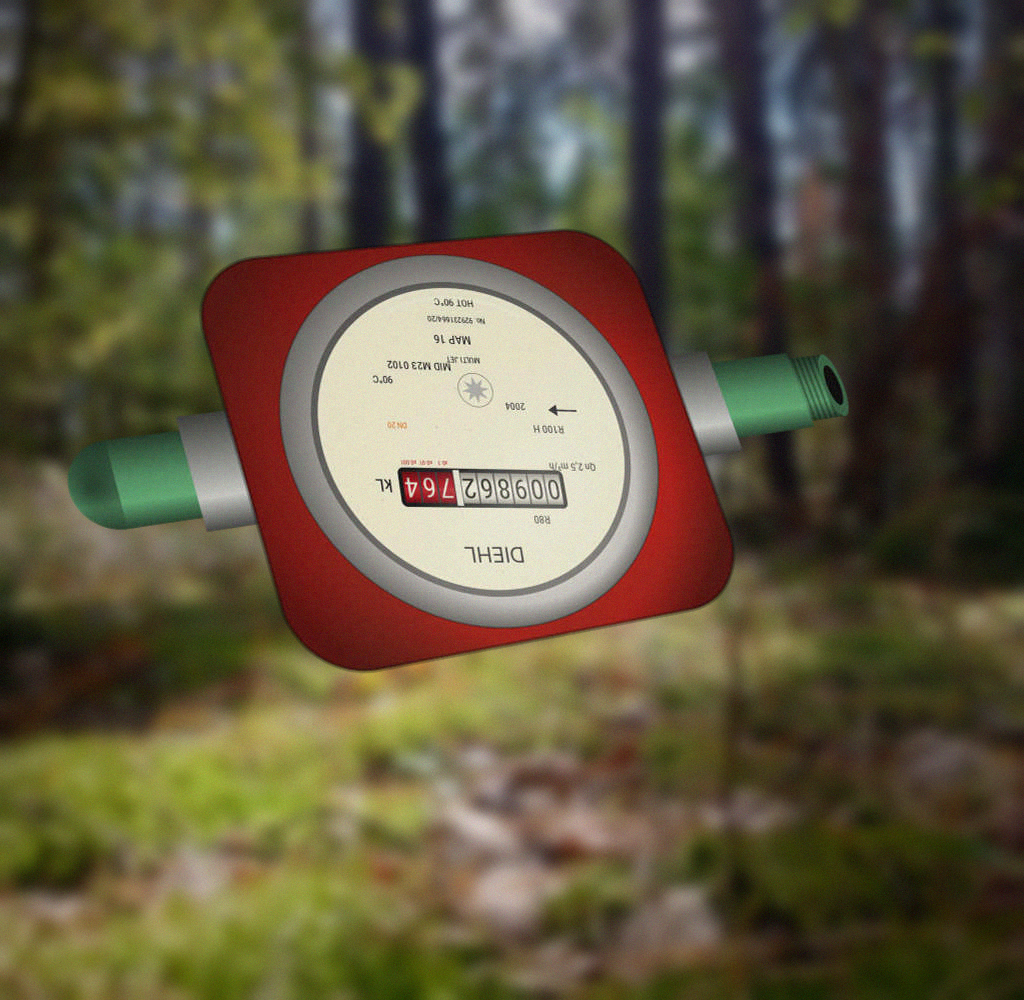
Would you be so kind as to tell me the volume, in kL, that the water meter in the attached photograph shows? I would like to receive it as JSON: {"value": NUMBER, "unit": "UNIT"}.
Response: {"value": 9862.764, "unit": "kL"}
